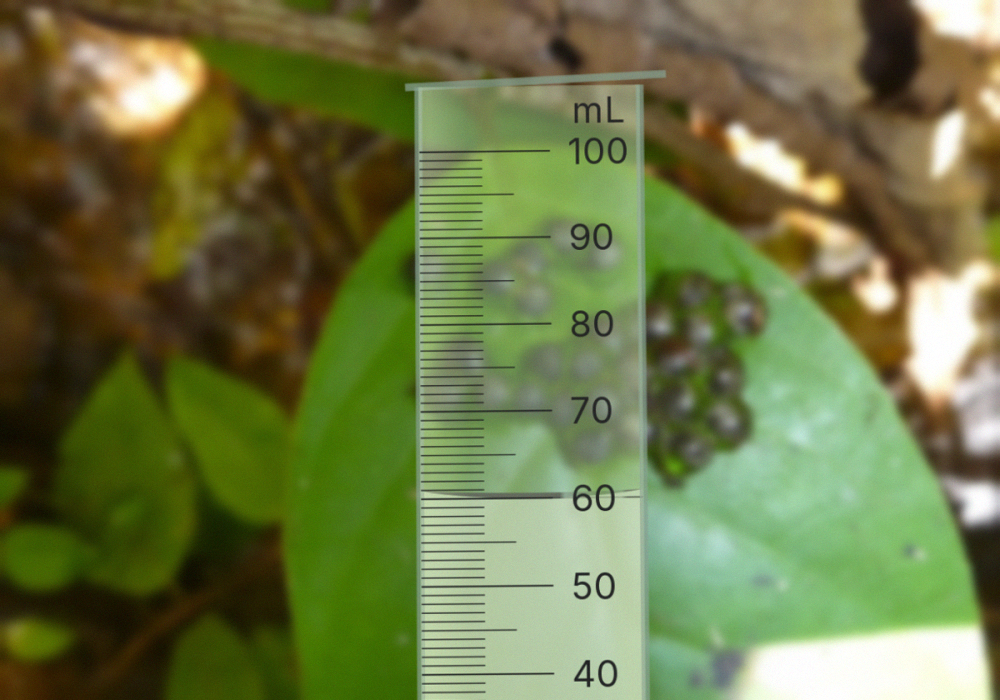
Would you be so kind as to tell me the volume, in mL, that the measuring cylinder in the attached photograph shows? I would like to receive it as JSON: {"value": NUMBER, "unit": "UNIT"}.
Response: {"value": 60, "unit": "mL"}
